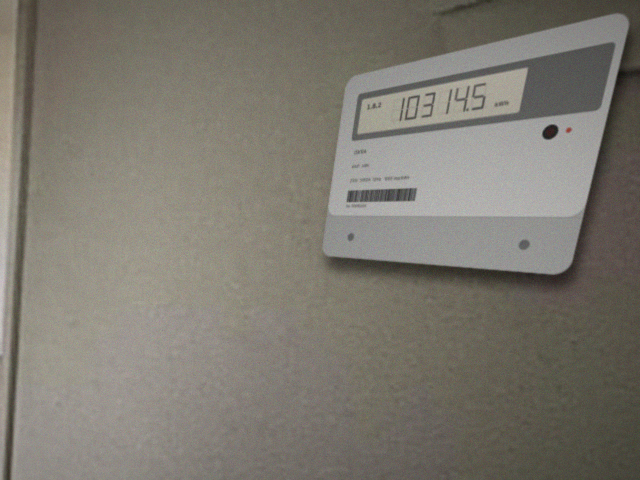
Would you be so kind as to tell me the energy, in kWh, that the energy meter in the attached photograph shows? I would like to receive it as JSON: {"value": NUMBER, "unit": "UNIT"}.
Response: {"value": 10314.5, "unit": "kWh"}
